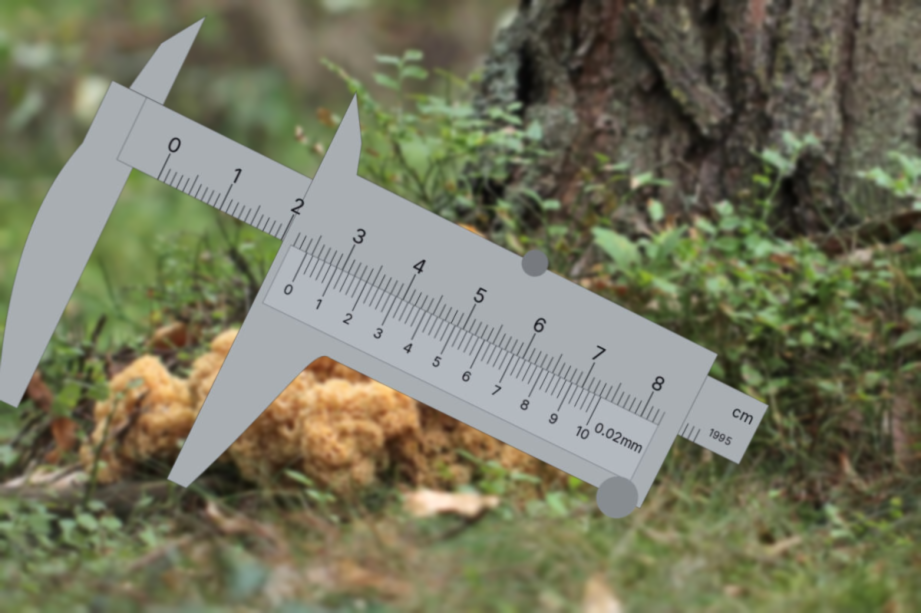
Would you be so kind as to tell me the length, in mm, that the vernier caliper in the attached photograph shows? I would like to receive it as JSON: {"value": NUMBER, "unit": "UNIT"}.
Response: {"value": 24.2, "unit": "mm"}
